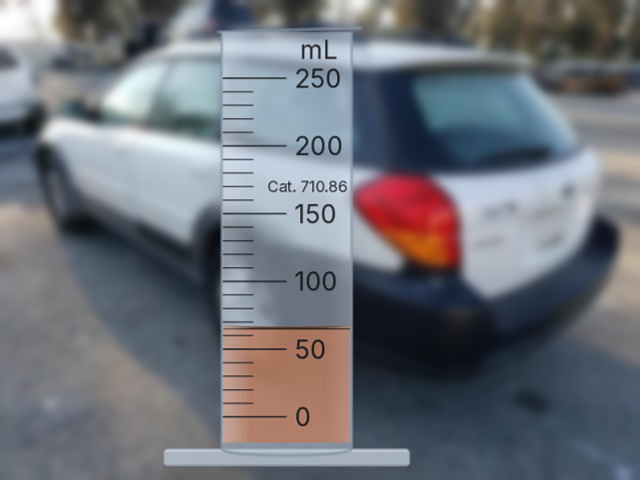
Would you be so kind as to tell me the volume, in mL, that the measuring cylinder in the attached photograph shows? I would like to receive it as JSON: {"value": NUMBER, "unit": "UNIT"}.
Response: {"value": 65, "unit": "mL"}
